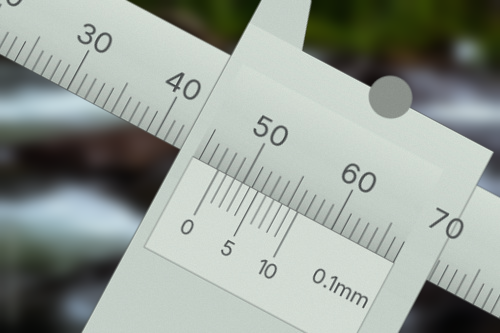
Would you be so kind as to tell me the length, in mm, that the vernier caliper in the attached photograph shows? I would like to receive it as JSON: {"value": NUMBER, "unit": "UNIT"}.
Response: {"value": 47.2, "unit": "mm"}
